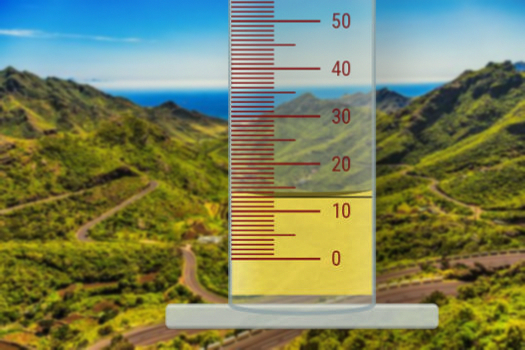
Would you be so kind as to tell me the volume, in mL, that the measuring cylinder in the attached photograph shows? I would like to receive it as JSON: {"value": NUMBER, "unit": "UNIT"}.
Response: {"value": 13, "unit": "mL"}
